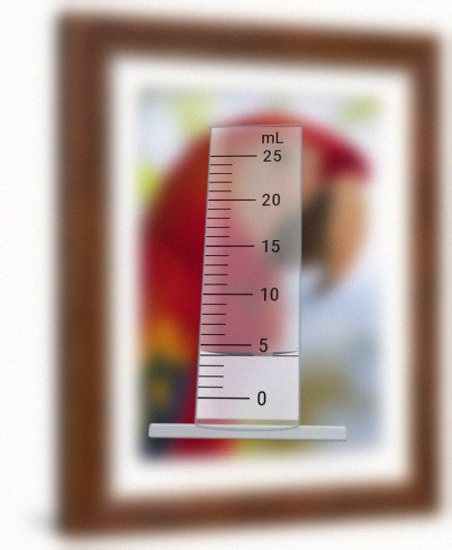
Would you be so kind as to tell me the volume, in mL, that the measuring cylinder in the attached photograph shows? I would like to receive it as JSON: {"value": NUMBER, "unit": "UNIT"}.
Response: {"value": 4, "unit": "mL"}
